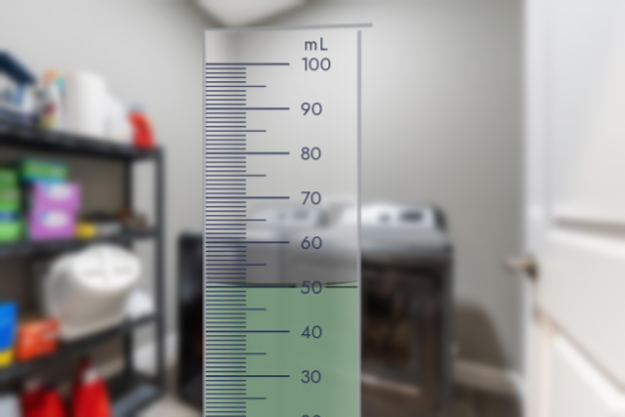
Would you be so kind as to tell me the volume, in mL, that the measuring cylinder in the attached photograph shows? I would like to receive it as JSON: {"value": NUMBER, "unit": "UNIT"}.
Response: {"value": 50, "unit": "mL"}
